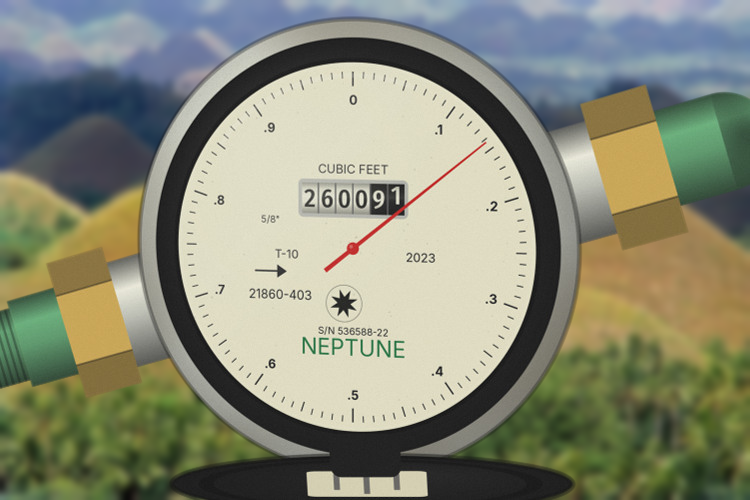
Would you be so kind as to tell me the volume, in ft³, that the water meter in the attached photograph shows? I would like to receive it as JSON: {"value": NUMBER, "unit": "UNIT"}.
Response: {"value": 260091.14, "unit": "ft³"}
